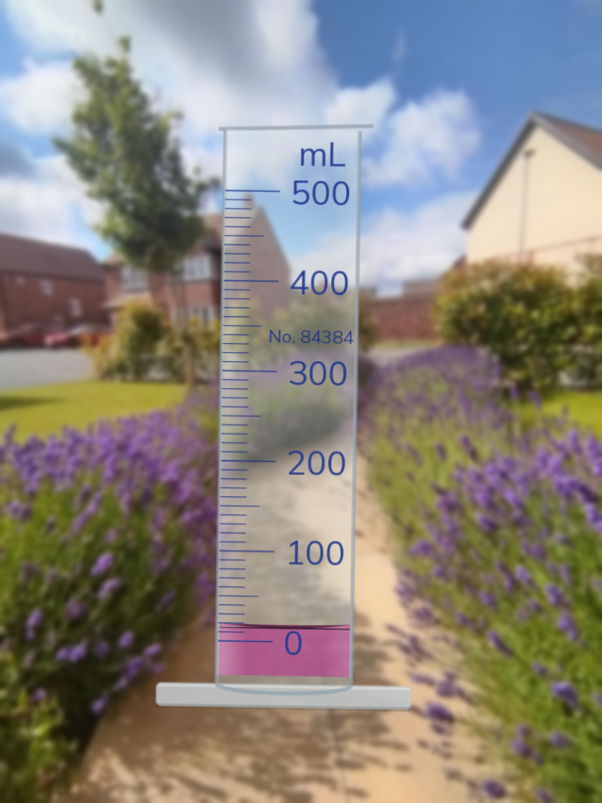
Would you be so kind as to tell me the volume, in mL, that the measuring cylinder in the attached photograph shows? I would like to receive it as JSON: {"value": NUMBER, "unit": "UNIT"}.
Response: {"value": 15, "unit": "mL"}
